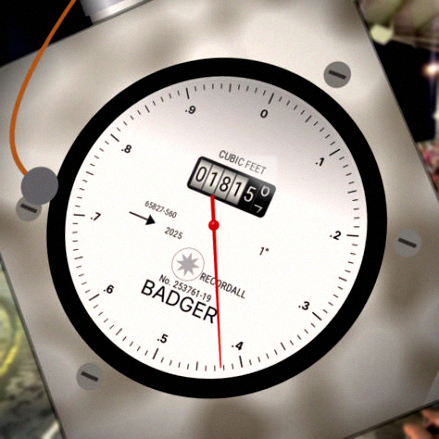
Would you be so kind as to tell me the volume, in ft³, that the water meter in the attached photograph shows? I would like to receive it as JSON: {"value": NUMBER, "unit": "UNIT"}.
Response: {"value": 18156.42, "unit": "ft³"}
